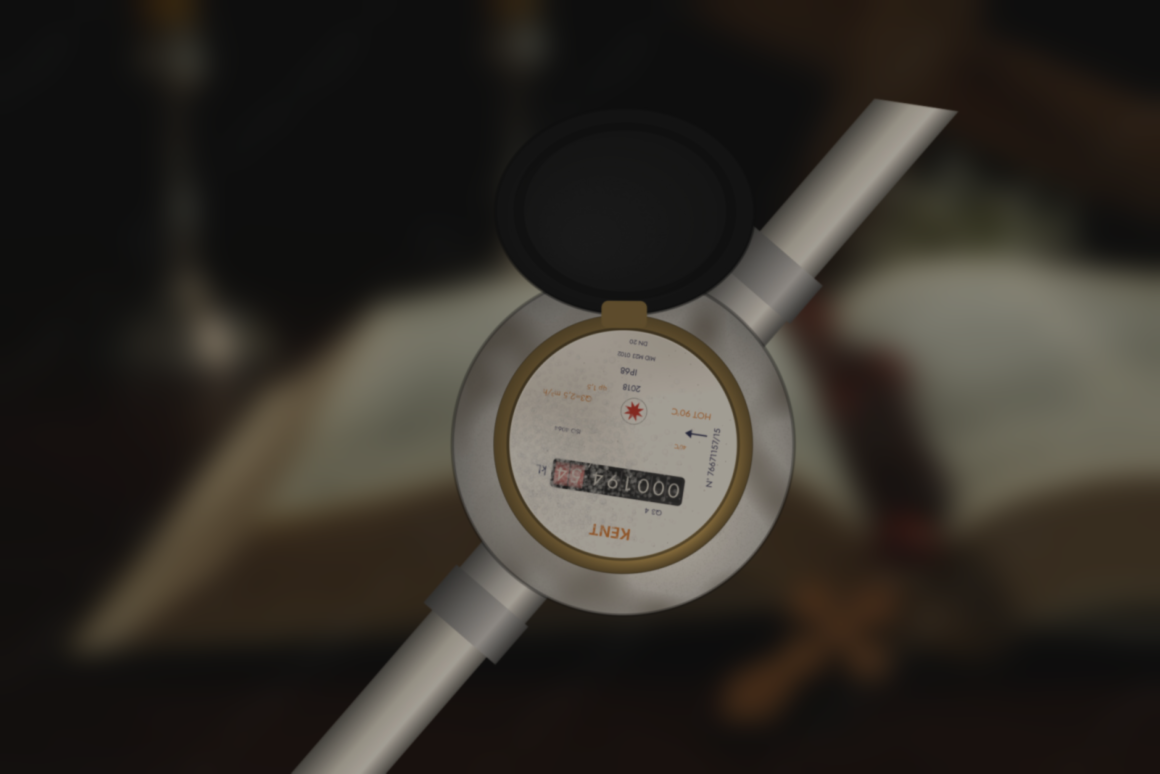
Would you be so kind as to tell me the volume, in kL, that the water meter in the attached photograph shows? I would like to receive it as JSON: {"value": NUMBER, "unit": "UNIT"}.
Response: {"value": 194.54, "unit": "kL"}
